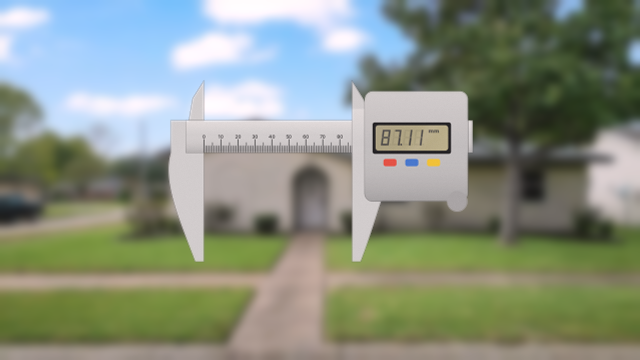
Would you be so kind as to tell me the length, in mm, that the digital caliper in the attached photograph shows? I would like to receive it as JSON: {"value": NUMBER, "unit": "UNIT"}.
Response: {"value": 87.11, "unit": "mm"}
